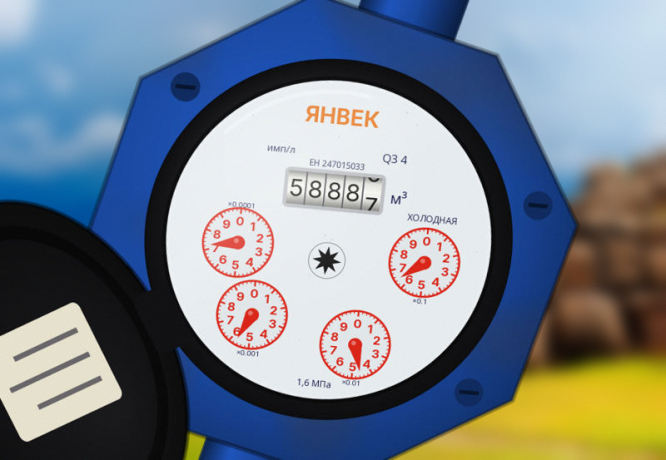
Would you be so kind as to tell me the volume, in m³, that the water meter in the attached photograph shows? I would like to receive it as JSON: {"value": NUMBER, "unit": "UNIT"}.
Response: {"value": 58886.6457, "unit": "m³"}
